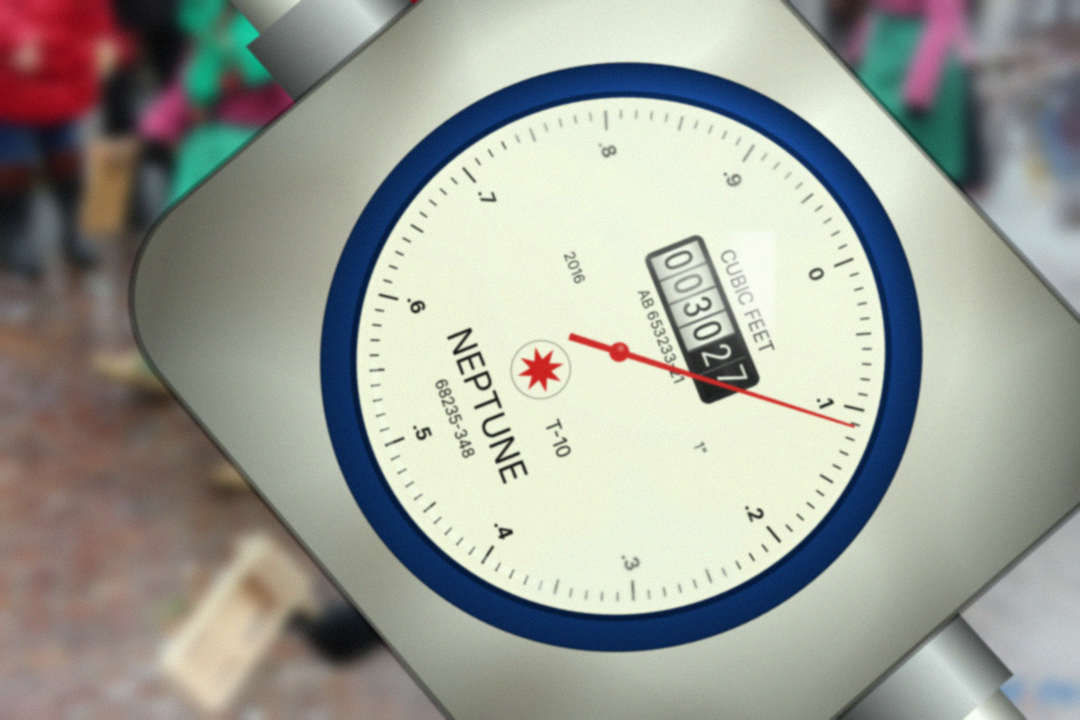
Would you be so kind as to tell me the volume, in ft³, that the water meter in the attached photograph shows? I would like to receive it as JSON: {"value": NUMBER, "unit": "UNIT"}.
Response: {"value": 3027.11, "unit": "ft³"}
